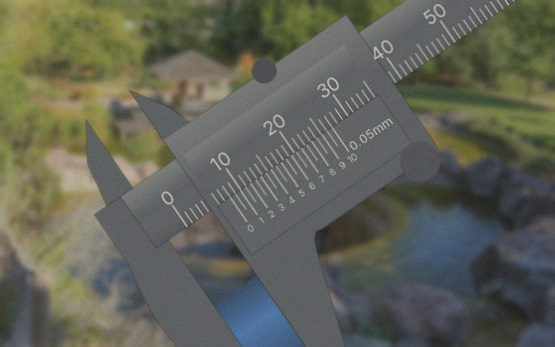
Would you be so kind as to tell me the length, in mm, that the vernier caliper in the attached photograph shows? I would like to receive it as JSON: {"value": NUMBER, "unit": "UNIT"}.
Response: {"value": 8.0, "unit": "mm"}
